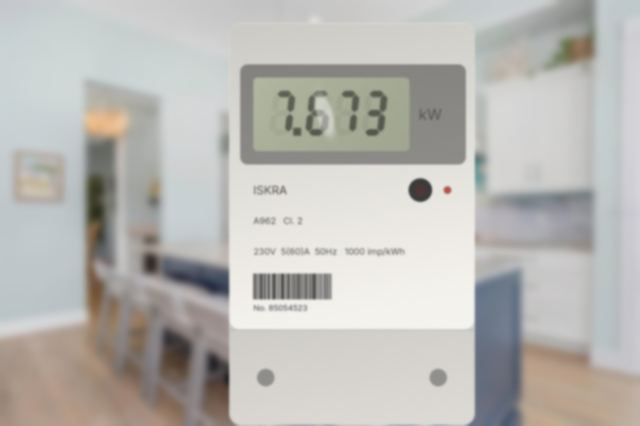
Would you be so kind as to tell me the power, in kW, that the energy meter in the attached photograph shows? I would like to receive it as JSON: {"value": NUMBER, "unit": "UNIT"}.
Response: {"value": 7.673, "unit": "kW"}
